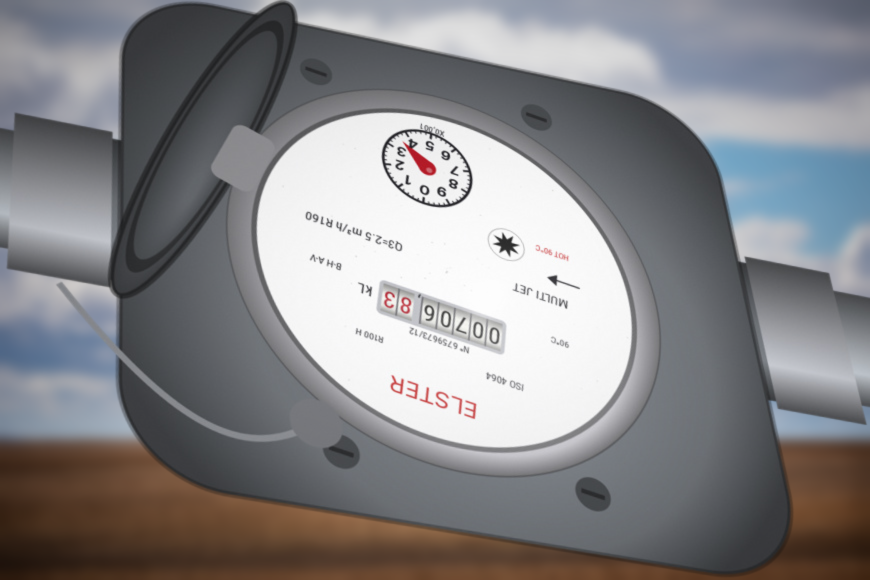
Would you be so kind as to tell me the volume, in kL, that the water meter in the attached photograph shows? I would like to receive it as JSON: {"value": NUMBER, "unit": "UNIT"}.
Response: {"value": 706.833, "unit": "kL"}
